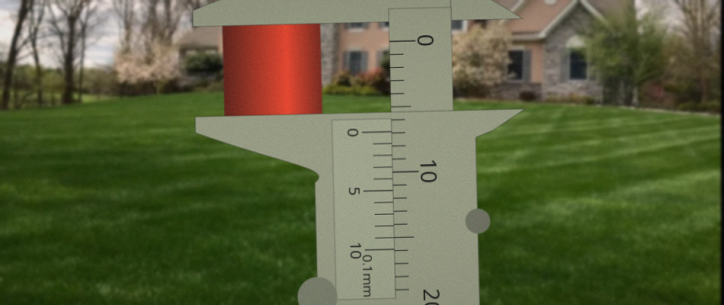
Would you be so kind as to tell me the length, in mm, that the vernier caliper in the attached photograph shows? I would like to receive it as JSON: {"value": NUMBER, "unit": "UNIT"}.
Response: {"value": 6.9, "unit": "mm"}
